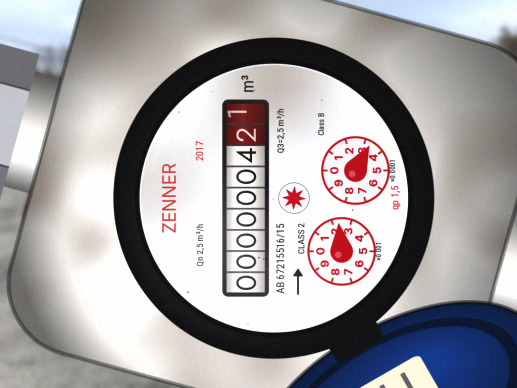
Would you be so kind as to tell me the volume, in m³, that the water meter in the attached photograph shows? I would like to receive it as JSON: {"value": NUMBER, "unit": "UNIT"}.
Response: {"value": 4.2123, "unit": "m³"}
